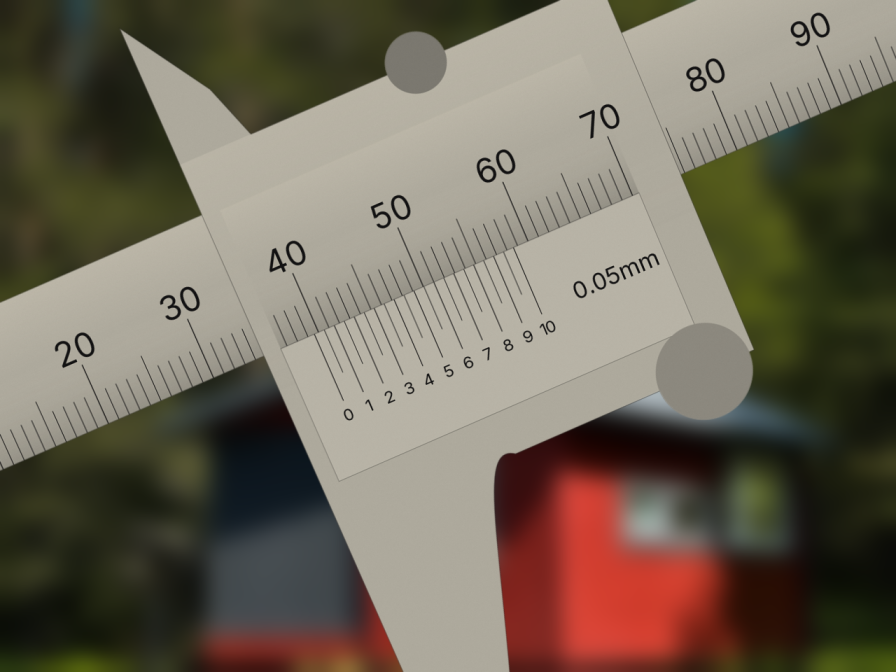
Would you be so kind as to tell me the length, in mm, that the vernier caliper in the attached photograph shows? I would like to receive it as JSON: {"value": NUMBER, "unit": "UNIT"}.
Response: {"value": 39.6, "unit": "mm"}
